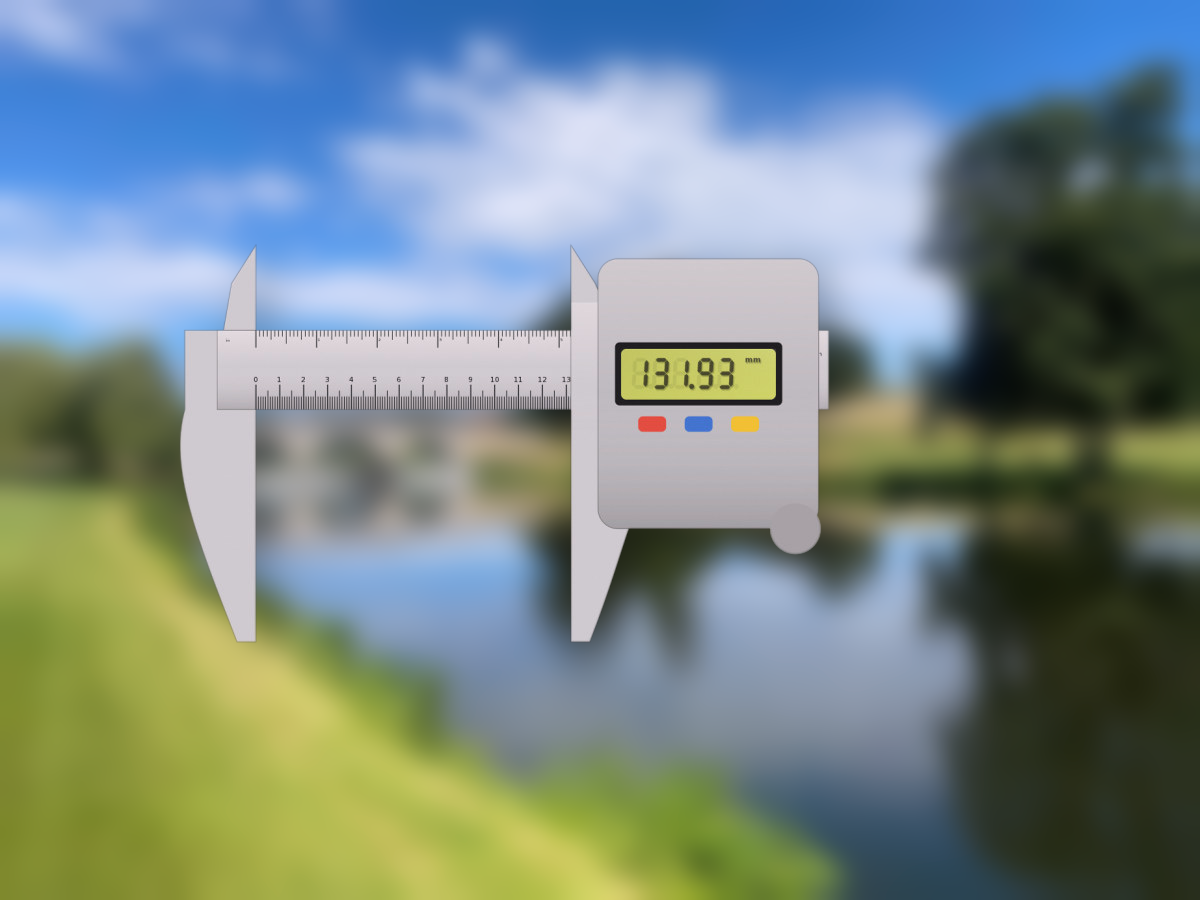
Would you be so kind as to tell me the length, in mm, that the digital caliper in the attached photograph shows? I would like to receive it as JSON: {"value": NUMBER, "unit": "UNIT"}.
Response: {"value": 131.93, "unit": "mm"}
